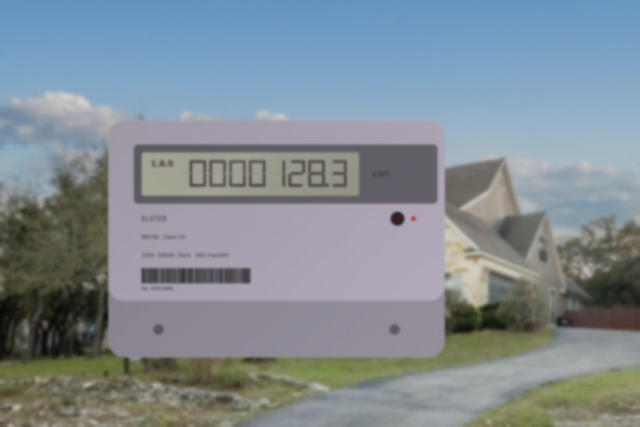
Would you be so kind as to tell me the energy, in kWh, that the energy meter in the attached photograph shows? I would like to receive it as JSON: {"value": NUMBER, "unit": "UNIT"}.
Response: {"value": 128.3, "unit": "kWh"}
